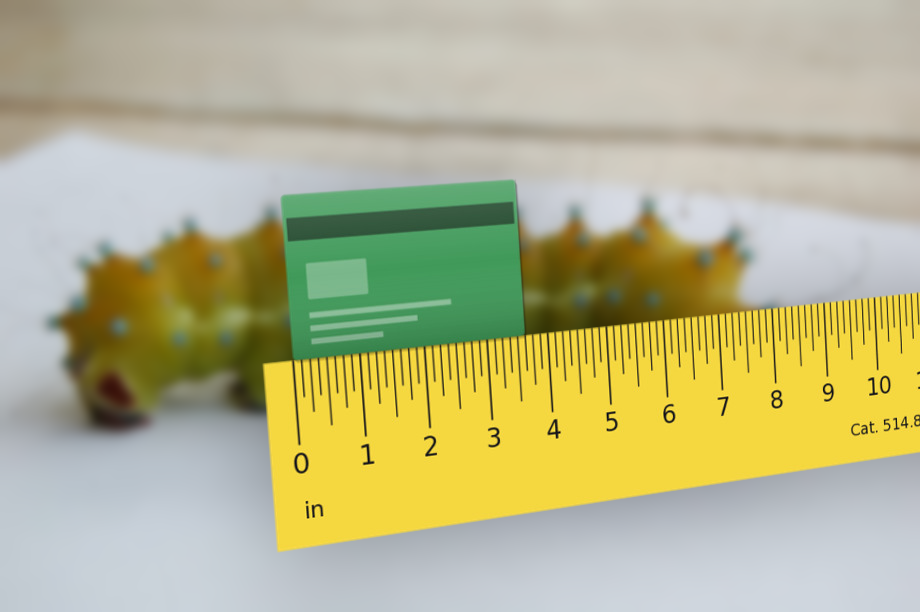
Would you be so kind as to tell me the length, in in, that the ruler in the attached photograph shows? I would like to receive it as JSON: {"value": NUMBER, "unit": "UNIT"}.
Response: {"value": 3.625, "unit": "in"}
